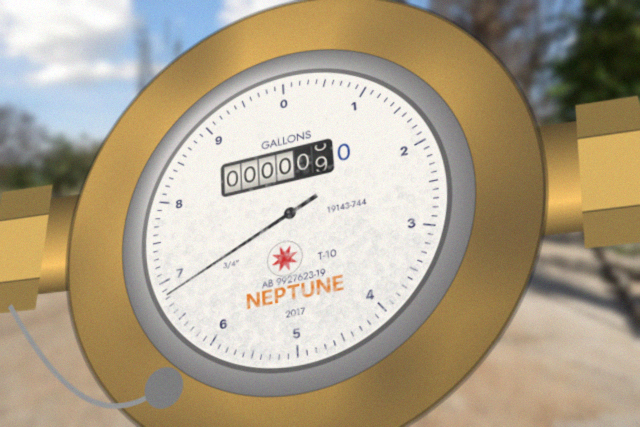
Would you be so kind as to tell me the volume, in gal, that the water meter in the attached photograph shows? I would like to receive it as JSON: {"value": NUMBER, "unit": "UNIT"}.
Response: {"value": 86.8, "unit": "gal"}
